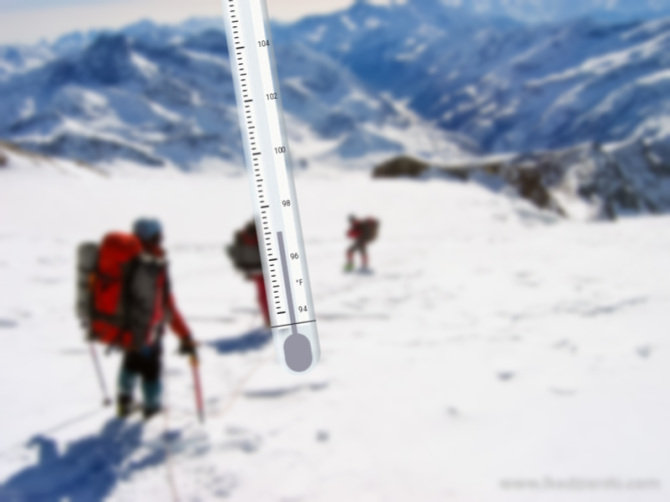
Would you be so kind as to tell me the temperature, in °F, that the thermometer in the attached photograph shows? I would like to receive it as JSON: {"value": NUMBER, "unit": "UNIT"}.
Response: {"value": 97, "unit": "°F"}
